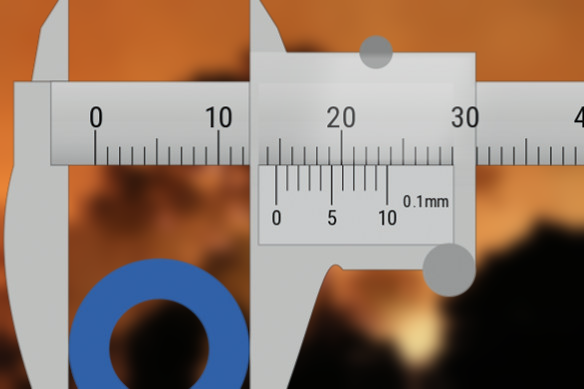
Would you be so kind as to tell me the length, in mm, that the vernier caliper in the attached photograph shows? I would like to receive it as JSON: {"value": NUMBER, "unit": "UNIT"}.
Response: {"value": 14.7, "unit": "mm"}
